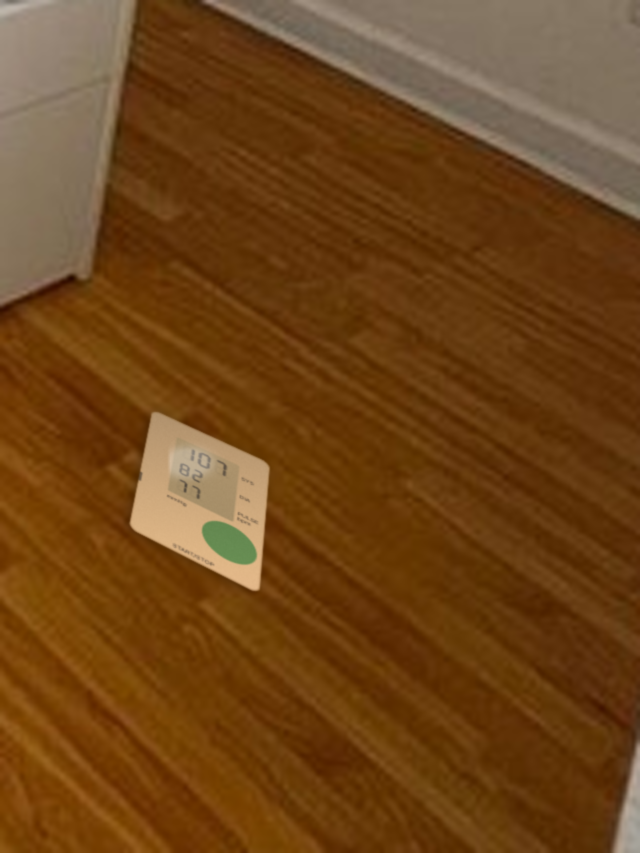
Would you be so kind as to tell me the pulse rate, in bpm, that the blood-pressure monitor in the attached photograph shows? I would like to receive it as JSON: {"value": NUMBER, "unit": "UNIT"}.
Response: {"value": 77, "unit": "bpm"}
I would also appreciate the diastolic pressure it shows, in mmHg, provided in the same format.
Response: {"value": 82, "unit": "mmHg"}
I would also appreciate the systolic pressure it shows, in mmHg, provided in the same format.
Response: {"value": 107, "unit": "mmHg"}
